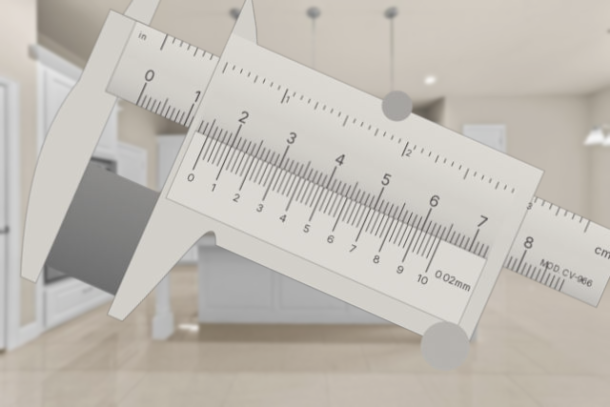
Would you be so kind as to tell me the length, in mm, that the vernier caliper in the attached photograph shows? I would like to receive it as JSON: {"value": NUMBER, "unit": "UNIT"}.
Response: {"value": 15.0, "unit": "mm"}
